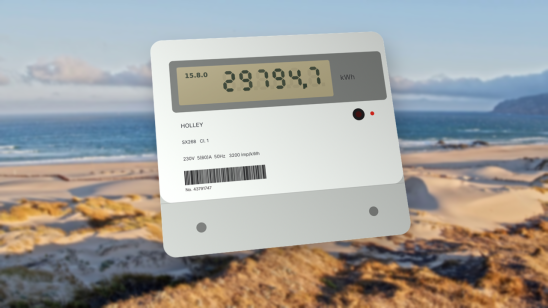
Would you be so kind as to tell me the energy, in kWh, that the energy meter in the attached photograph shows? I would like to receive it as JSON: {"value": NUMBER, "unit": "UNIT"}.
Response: {"value": 29794.7, "unit": "kWh"}
